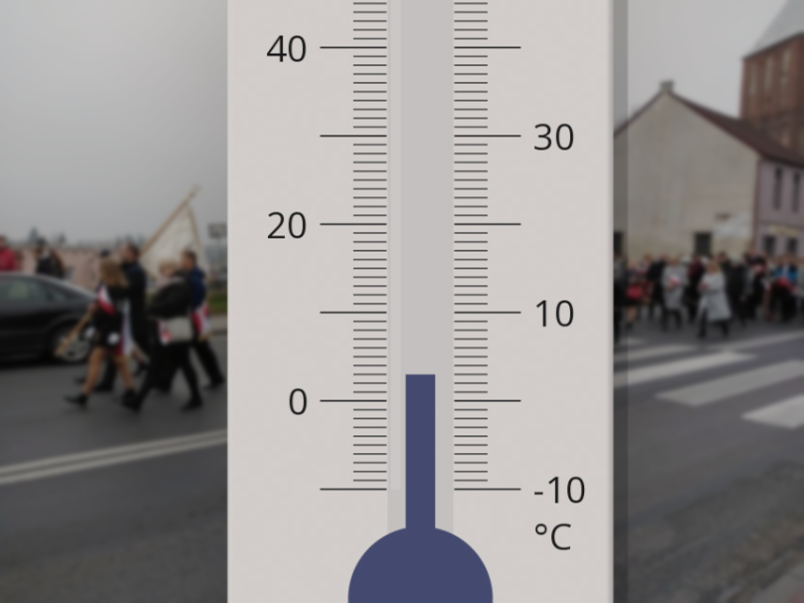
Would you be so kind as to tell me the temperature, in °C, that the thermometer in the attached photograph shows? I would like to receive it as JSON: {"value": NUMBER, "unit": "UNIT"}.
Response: {"value": 3, "unit": "°C"}
